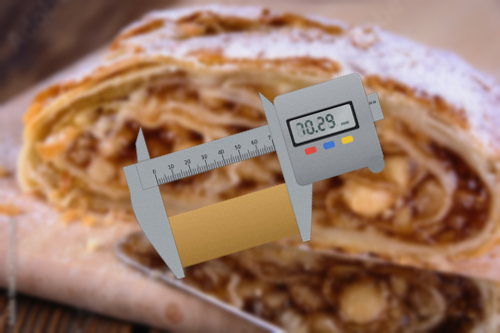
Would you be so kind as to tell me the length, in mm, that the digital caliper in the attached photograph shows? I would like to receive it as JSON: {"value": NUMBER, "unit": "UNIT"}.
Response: {"value": 70.29, "unit": "mm"}
